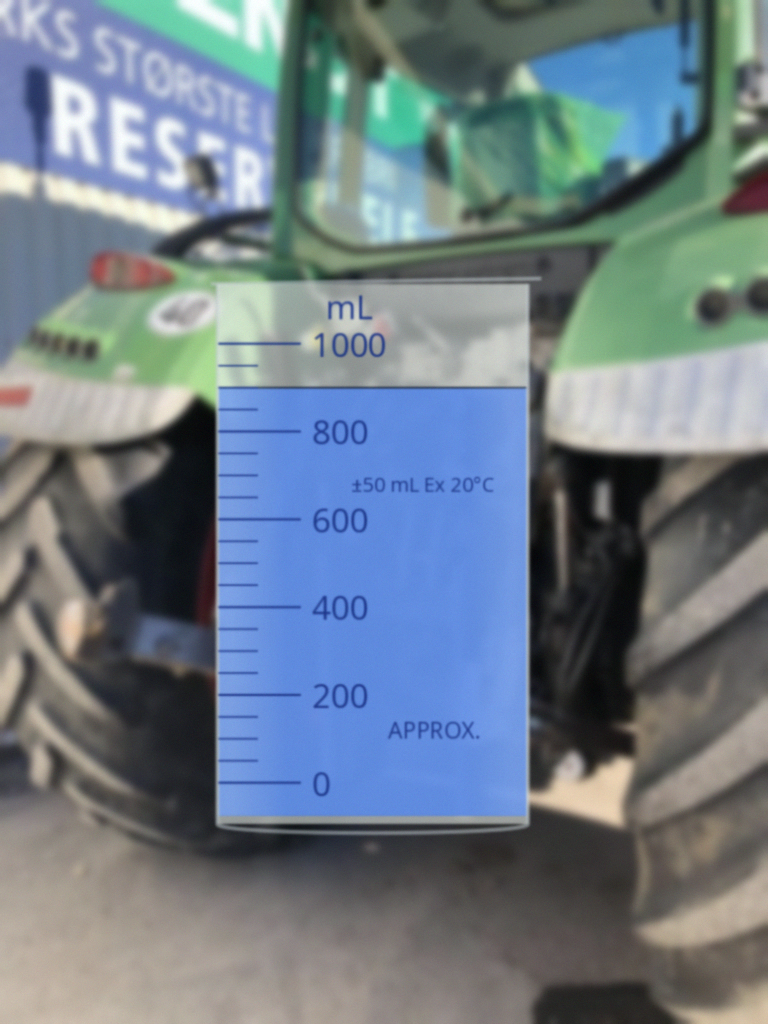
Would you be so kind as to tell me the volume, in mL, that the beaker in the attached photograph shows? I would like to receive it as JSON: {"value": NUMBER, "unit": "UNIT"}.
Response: {"value": 900, "unit": "mL"}
